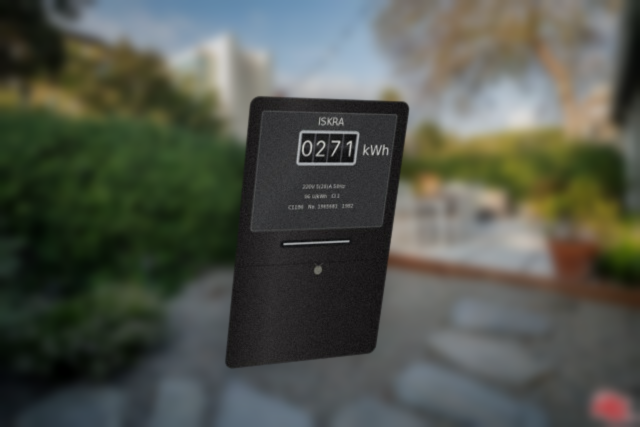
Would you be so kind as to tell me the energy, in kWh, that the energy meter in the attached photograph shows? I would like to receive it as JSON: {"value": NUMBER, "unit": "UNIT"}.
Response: {"value": 271, "unit": "kWh"}
